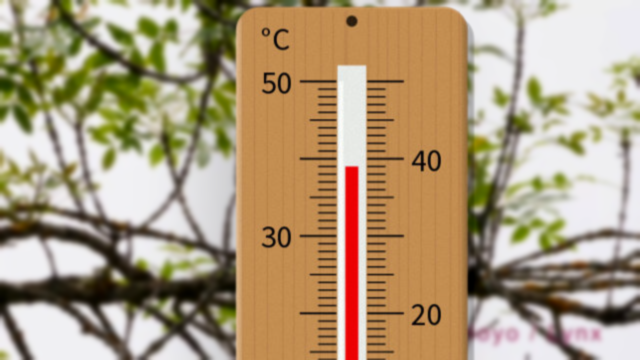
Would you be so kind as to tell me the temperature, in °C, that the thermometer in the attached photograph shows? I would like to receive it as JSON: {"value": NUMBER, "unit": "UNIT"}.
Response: {"value": 39, "unit": "°C"}
